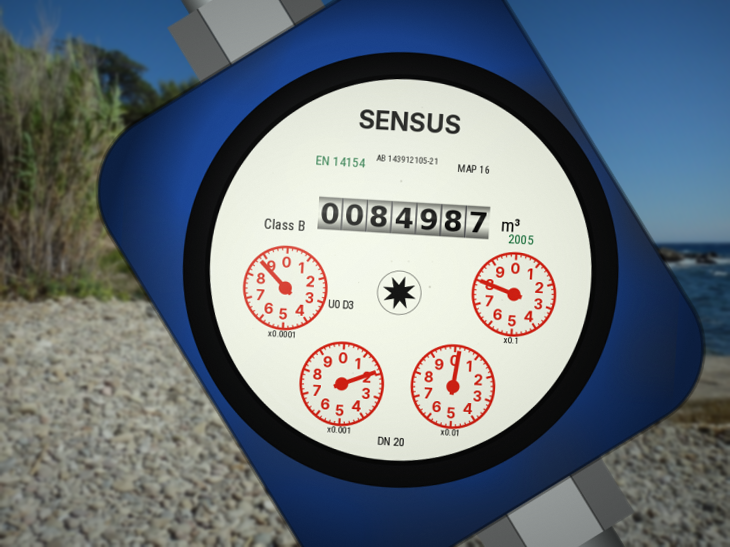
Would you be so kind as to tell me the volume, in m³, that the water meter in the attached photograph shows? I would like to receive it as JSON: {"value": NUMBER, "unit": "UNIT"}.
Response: {"value": 84987.8018, "unit": "m³"}
